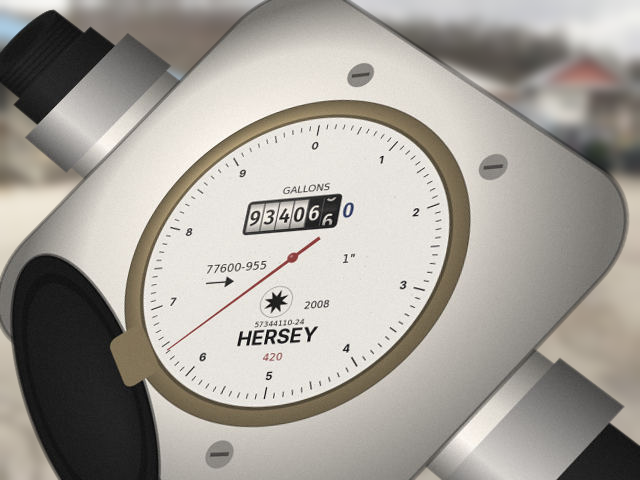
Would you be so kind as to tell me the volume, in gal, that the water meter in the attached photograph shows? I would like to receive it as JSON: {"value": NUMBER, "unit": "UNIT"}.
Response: {"value": 9340656.4, "unit": "gal"}
